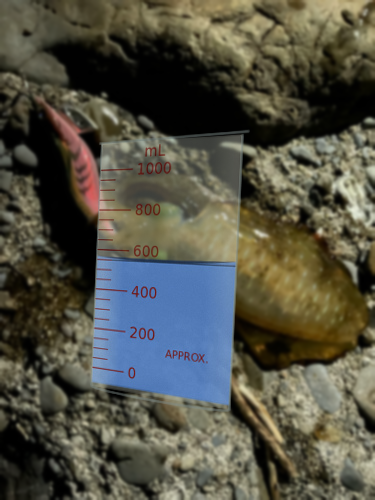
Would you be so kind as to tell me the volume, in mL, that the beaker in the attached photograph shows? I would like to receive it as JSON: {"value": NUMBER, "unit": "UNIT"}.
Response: {"value": 550, "unit": "mL"}
